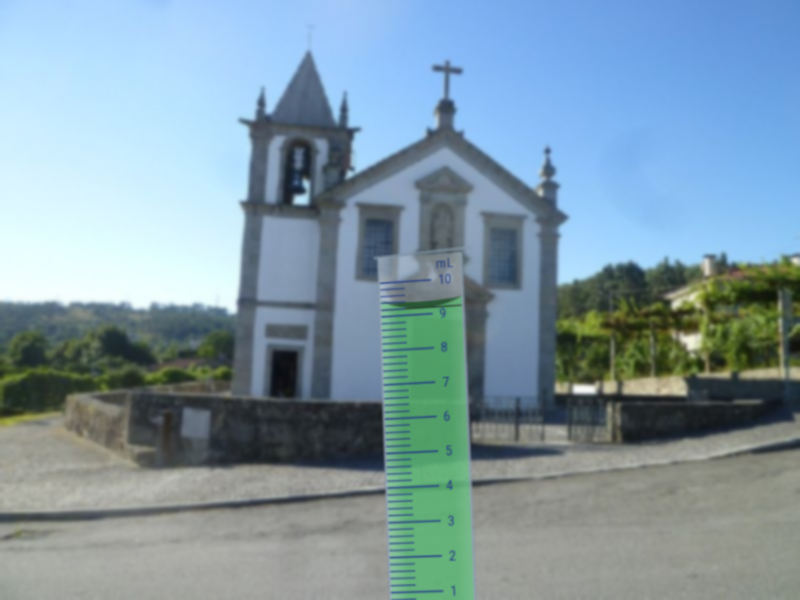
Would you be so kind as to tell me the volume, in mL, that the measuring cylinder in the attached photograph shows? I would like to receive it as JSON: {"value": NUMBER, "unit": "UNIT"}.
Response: {"value": 9.2, "unit": "mL"}
